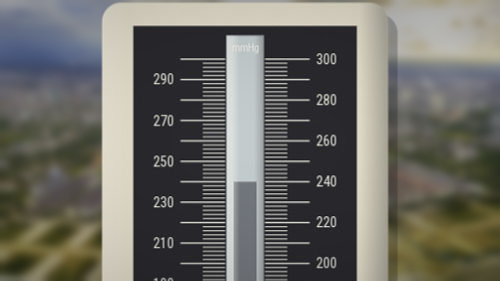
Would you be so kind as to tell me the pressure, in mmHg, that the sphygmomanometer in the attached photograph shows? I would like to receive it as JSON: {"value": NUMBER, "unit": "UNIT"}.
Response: {"value": 240, "unit": "mmHg"}
